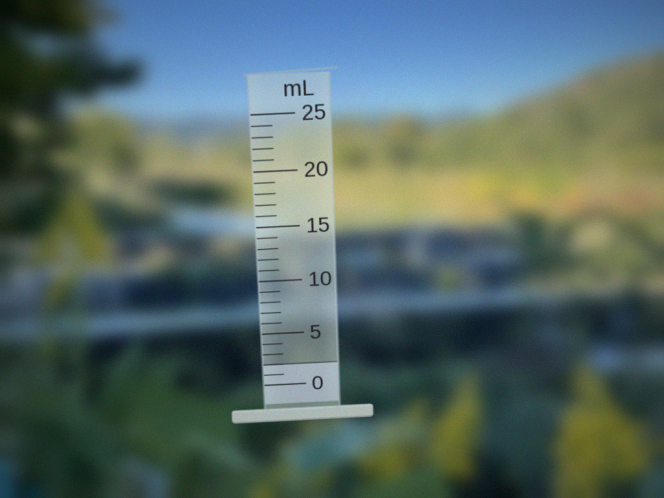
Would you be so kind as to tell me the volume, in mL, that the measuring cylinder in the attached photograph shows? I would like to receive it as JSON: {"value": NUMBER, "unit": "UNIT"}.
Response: {"value": 2, "unit": "mL"}
